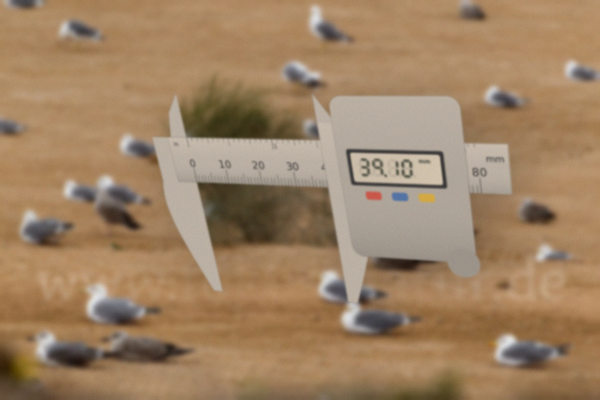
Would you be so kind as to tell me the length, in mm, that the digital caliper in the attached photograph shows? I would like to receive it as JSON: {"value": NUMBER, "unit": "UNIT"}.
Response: {"value": 39.10, "unit": "mm"}
